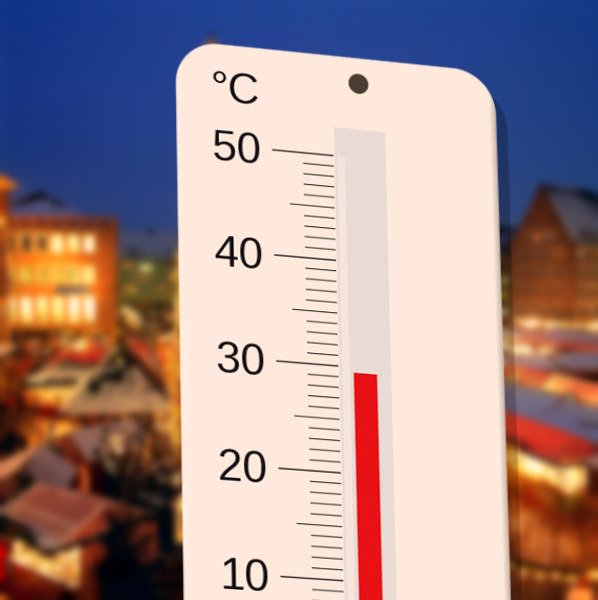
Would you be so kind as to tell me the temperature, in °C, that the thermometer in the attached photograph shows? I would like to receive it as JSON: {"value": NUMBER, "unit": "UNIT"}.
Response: {"value": 29.5, "unit": "°C"}
